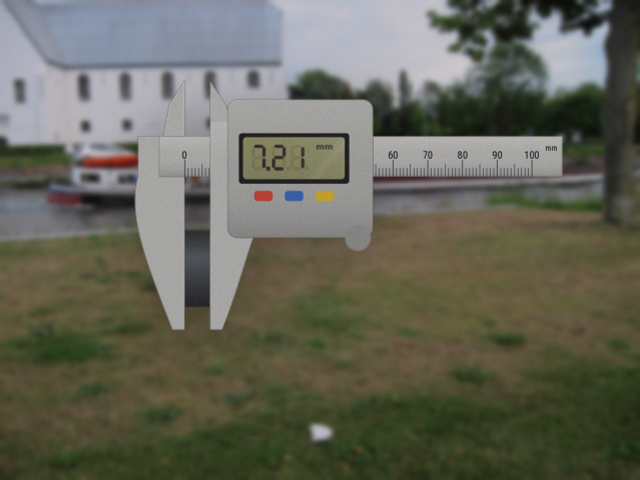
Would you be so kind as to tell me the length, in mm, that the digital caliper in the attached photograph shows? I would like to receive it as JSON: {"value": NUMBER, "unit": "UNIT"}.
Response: {"value": 7.21, "unit": "mm"}
